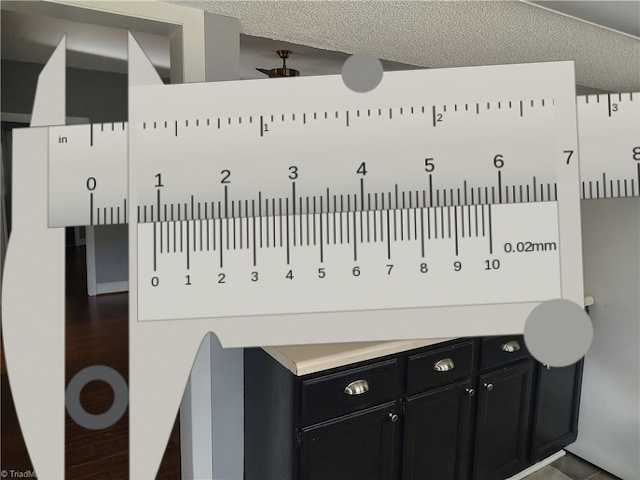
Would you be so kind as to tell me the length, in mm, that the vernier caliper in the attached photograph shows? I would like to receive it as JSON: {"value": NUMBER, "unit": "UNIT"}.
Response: {"value": 9.4, "unit": "mm"}
